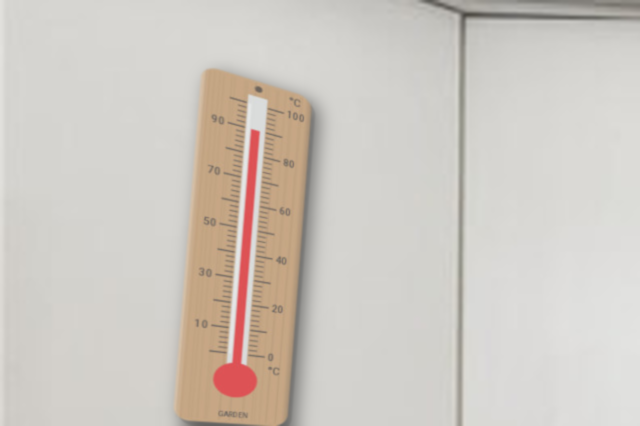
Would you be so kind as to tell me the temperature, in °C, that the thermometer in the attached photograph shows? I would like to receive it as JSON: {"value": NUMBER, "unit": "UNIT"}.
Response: {"value": 90, "unit": "°C"}
